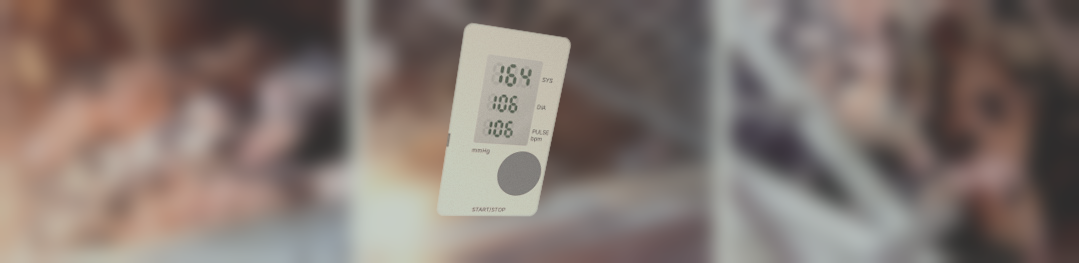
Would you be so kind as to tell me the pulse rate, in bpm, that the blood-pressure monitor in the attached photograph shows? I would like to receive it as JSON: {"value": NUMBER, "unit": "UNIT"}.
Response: {"value": 106, "unit": "bpm"}
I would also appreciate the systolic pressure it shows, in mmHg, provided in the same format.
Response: {"value": 164, "unit": "mmHg"}
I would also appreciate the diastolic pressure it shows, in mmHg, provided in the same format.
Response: {"value": 106, "unit": "mmHg"}
